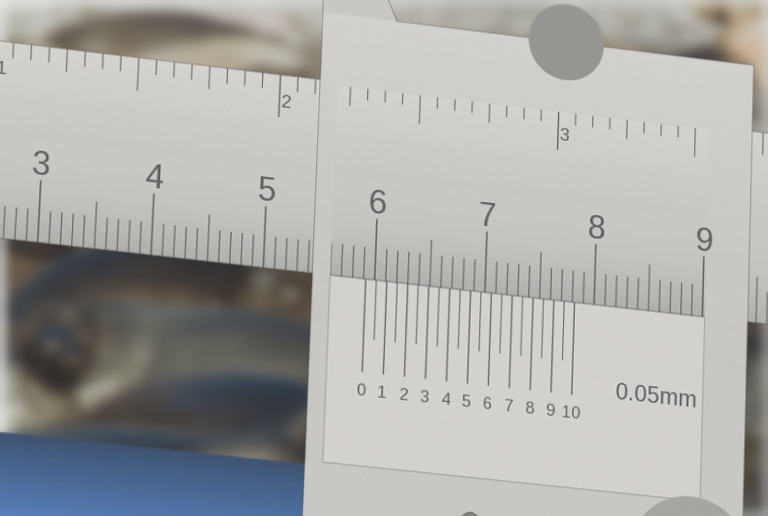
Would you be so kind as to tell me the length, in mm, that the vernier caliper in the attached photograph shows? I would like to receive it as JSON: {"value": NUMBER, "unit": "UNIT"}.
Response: {"value": 59.2, "unit": "mm"}
